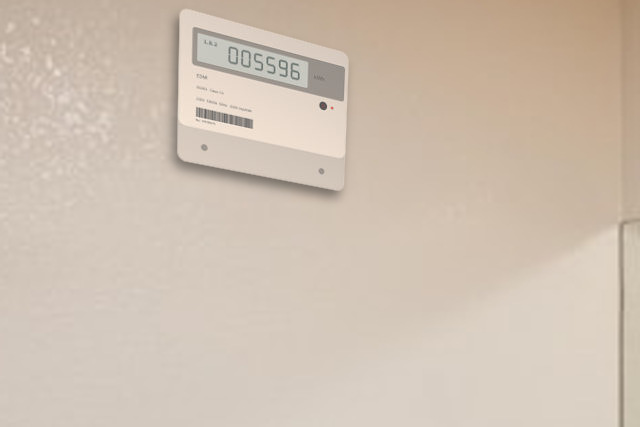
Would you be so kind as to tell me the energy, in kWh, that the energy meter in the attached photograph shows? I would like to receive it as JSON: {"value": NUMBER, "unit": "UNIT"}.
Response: {"value": 5596, "unit": "kWh"}
